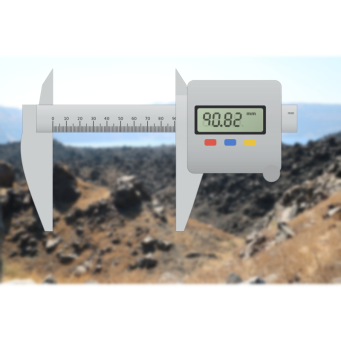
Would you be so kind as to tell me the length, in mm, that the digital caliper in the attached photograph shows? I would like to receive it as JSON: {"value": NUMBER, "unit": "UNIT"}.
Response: {"value": 90.82, "unit": "mm"}
